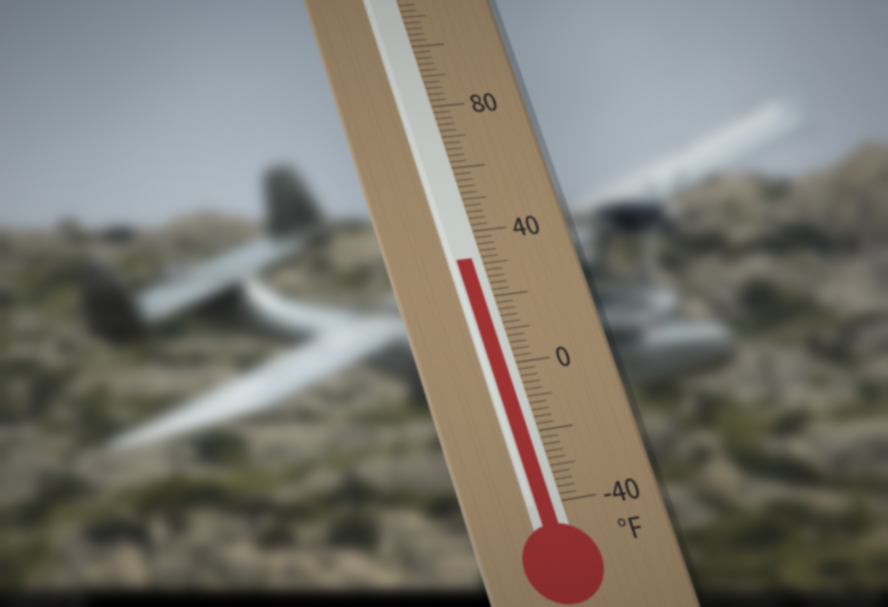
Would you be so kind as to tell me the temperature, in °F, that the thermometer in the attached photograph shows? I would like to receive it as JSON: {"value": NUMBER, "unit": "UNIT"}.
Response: {"value": 32, "unit": "°F"}
